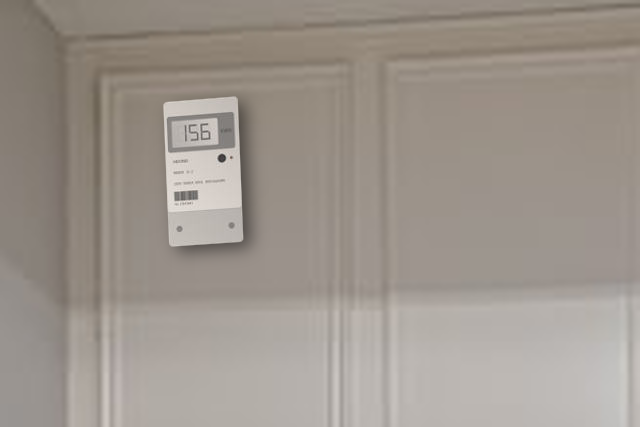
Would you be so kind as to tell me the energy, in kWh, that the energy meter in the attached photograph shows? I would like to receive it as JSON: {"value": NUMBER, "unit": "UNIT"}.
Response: {"value": 156, "unit": "kWh"}
